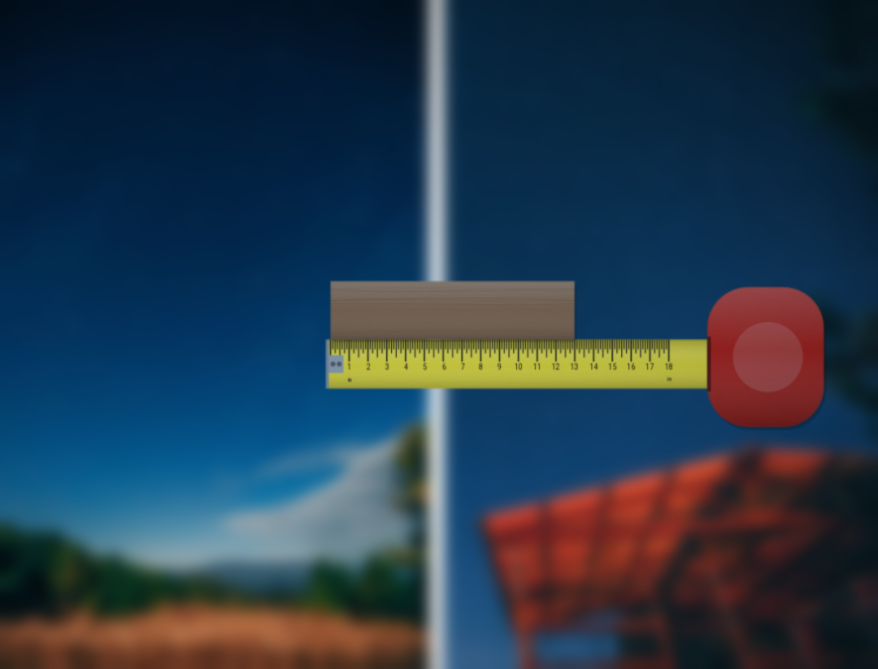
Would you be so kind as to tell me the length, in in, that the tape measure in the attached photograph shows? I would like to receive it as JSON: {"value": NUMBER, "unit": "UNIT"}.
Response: {"value": 13, "unit": "in"}
